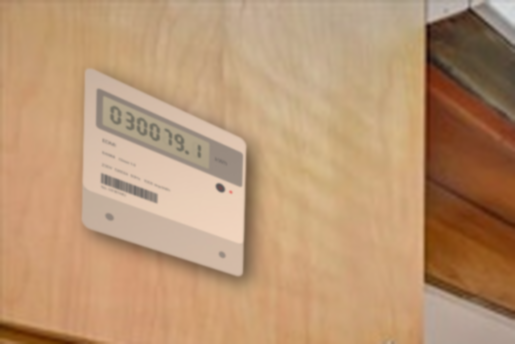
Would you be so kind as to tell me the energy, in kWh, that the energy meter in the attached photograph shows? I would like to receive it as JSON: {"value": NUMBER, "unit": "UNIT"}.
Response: {"value": 30079.1, "unit": "kWh"}
